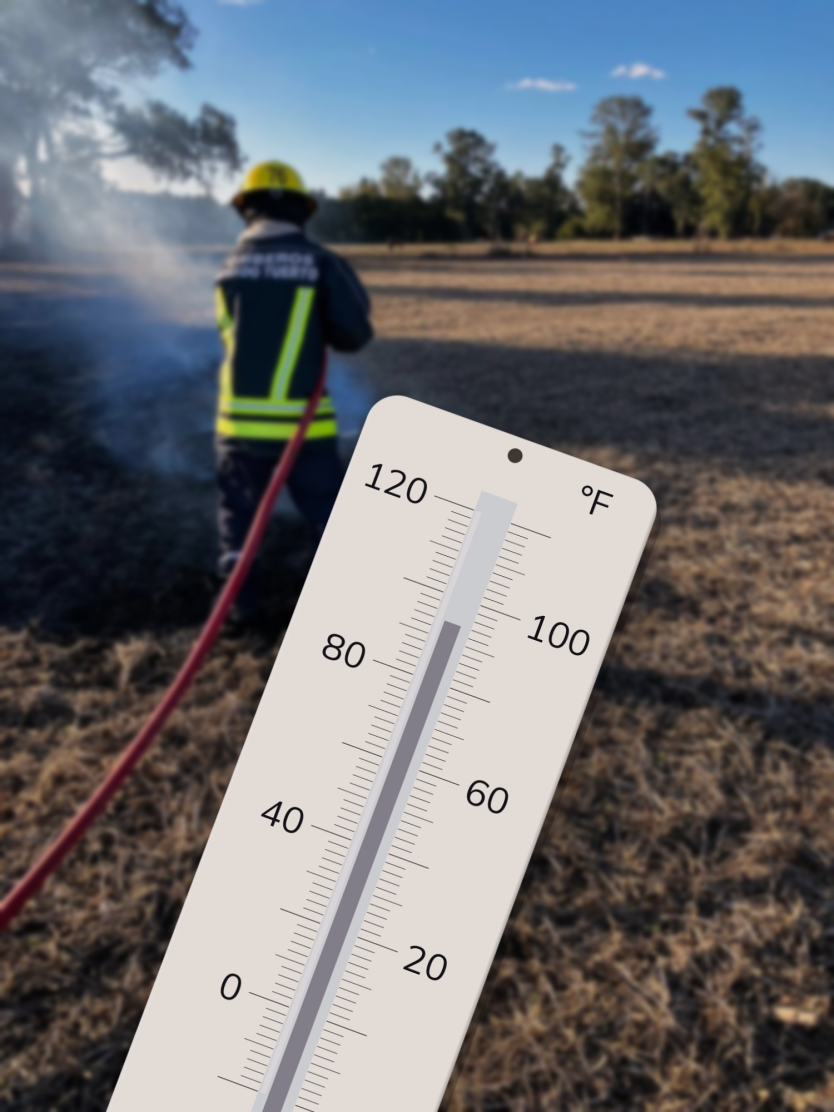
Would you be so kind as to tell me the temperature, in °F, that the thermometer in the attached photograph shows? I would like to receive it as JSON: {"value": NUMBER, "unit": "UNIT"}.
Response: {"value": 94, "unit": "°F"}
